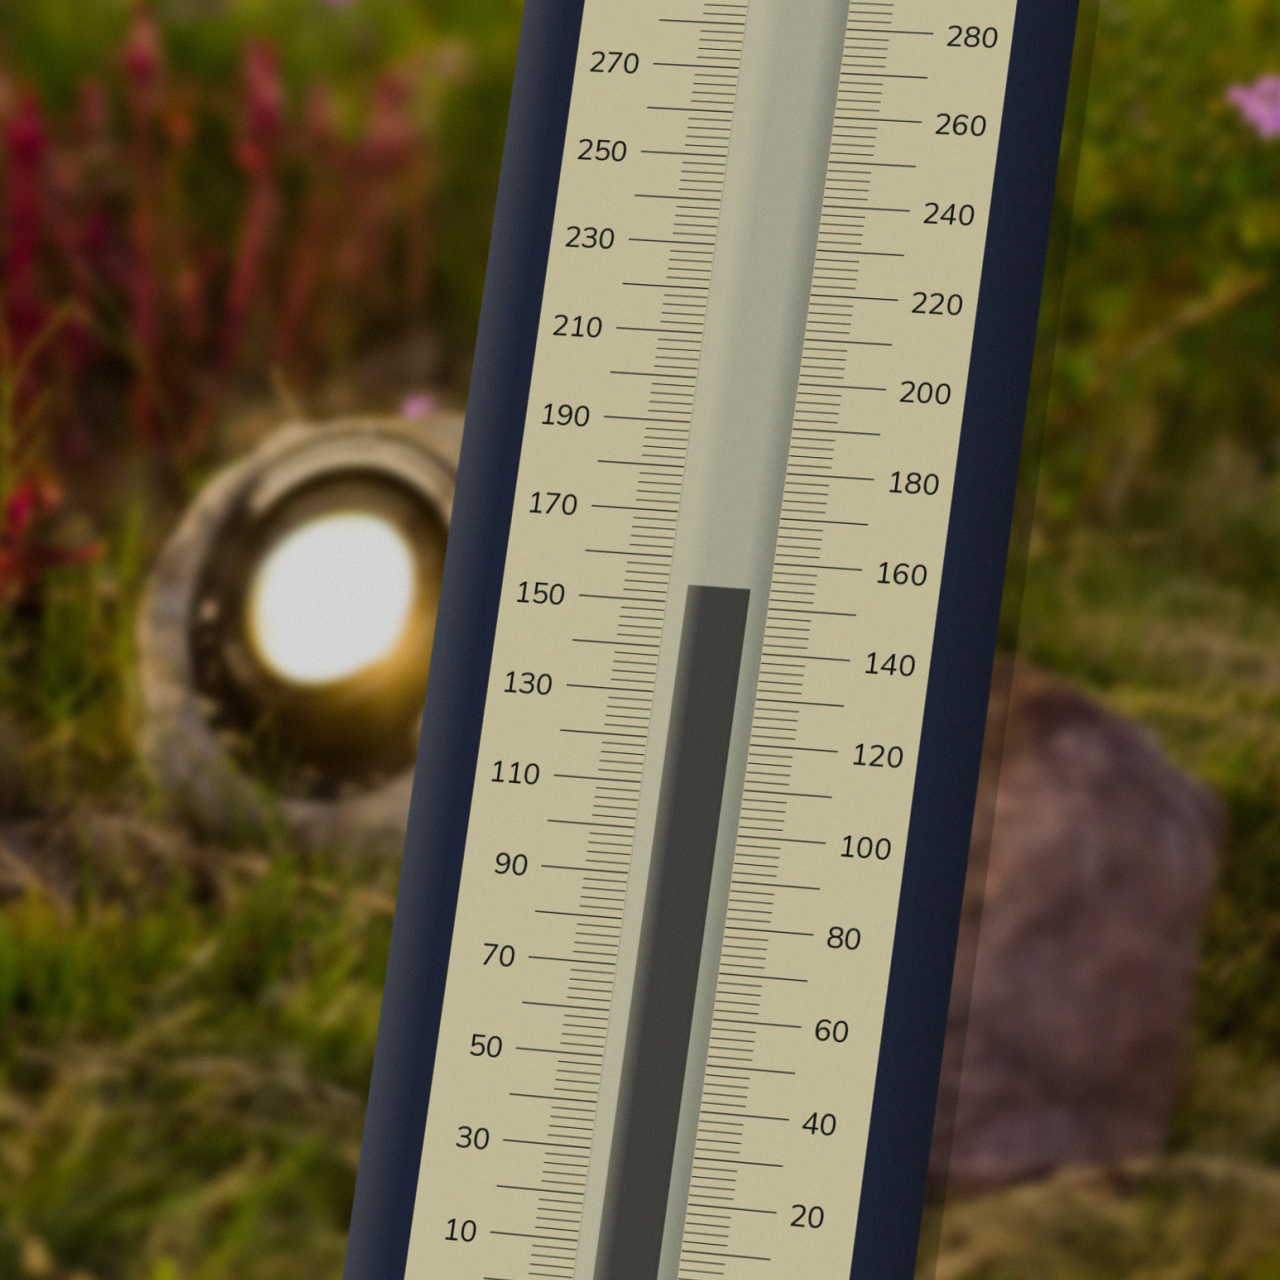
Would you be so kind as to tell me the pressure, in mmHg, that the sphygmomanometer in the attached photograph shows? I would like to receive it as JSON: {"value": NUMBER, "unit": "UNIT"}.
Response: {"value": 154, "unit": "mmHg"}
